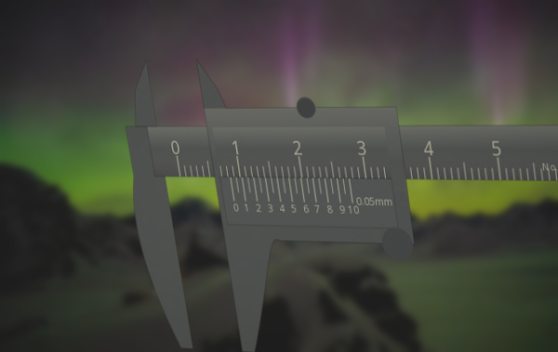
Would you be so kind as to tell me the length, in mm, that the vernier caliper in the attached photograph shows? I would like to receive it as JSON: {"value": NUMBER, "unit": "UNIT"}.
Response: {"value": 8.4, "unit": "mm"}
